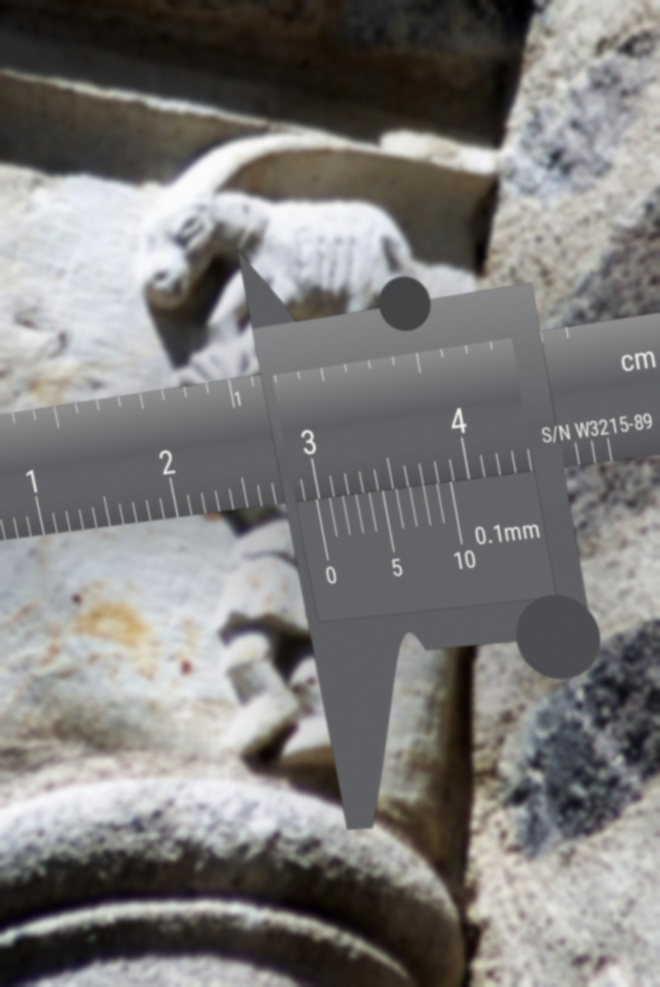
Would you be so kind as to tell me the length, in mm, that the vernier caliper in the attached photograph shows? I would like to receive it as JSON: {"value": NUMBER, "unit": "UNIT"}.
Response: {"value": 29.8, "unit": "mm"}
